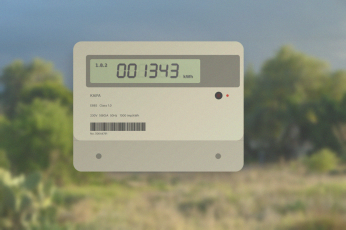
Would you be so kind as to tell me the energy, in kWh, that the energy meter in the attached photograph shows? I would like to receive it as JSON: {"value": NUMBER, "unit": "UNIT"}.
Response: {"value": 1343, "unit": "kWh"}
